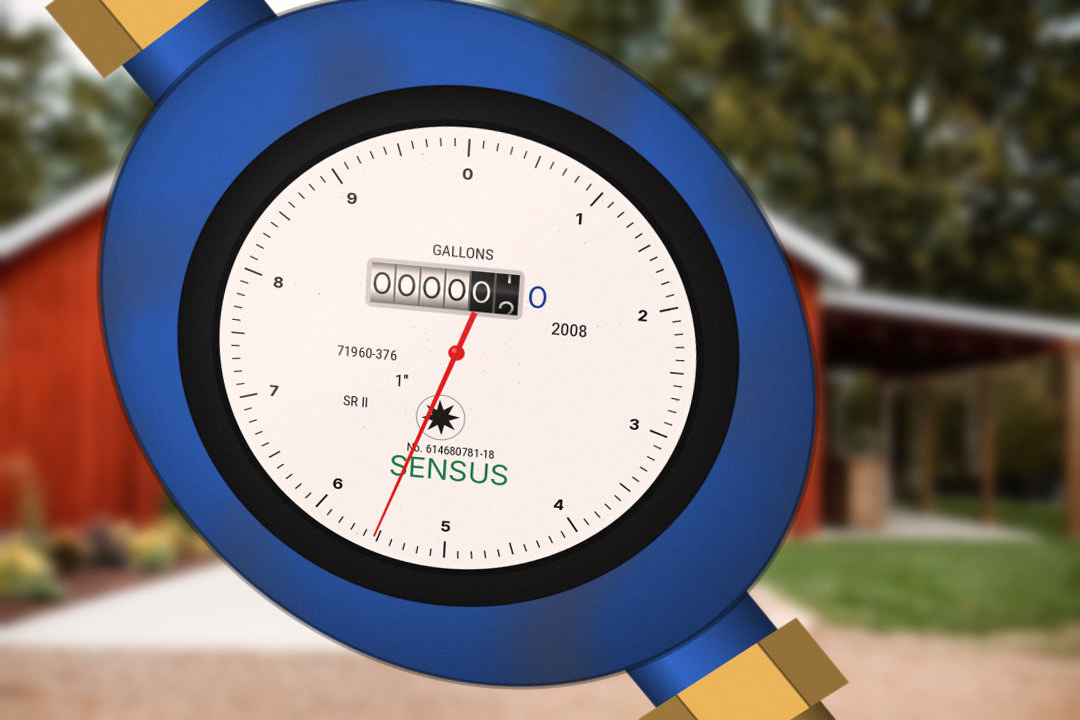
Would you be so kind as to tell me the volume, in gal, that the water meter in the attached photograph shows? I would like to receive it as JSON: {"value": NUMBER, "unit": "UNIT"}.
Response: {"value": 15.5, "unit": "gal"}
